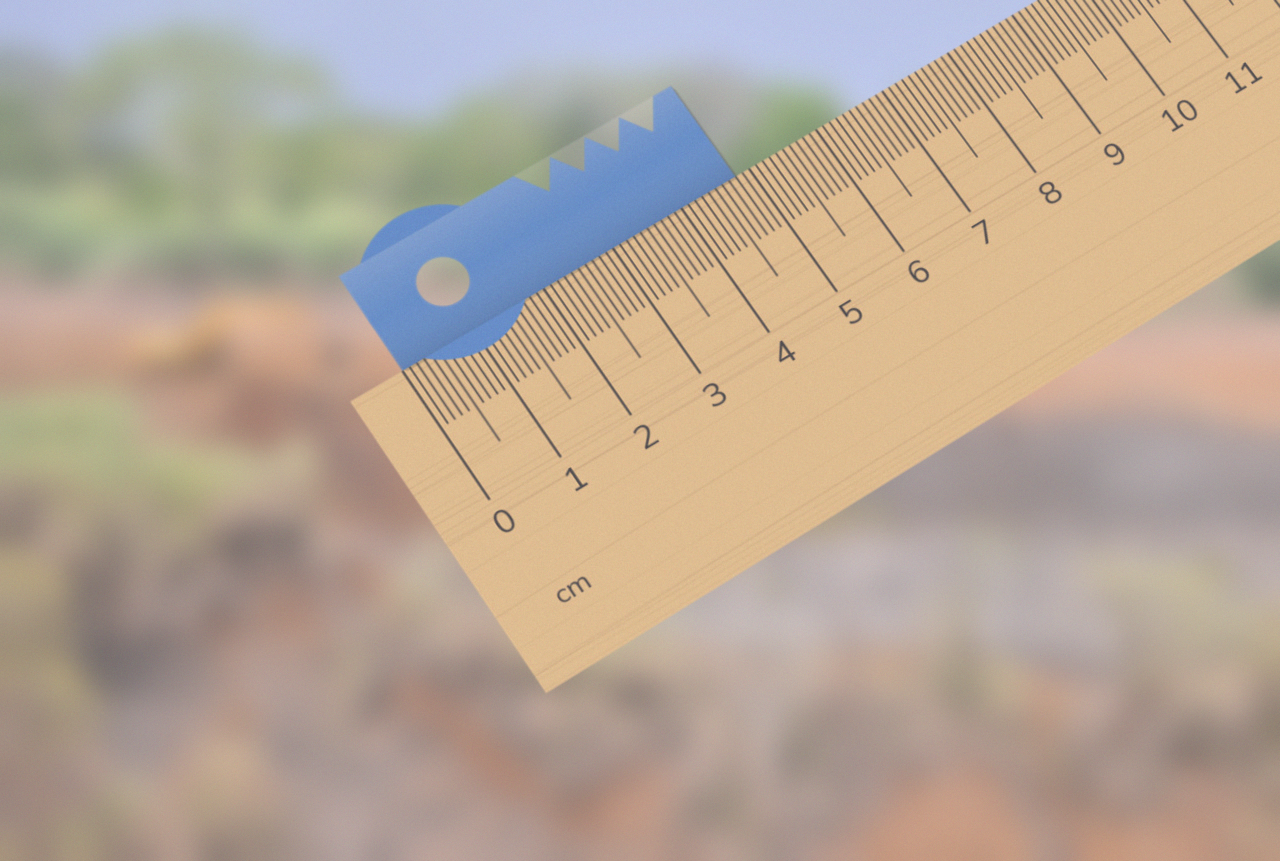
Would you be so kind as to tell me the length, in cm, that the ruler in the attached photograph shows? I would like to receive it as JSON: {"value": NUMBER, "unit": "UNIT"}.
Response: {"value": 4.8, "unit": "cm"}
